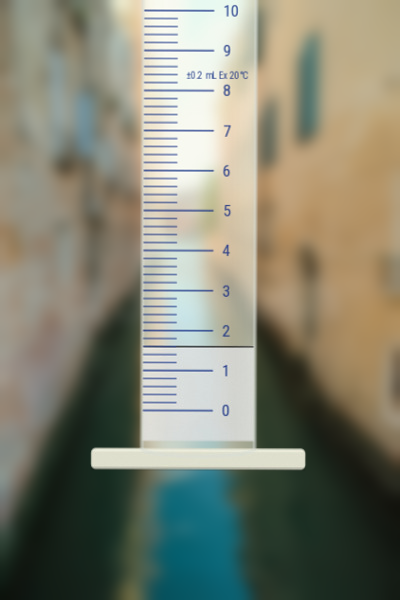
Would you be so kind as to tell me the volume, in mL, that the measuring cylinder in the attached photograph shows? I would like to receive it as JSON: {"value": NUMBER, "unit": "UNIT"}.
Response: {"value": 1.6, "unit": "mL"}
